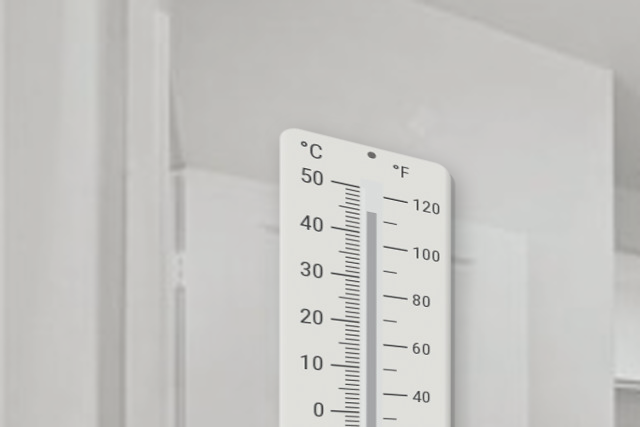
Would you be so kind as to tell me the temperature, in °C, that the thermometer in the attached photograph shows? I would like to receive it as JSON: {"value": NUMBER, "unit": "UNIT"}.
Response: {"value": 45, "unit": "°C"}
